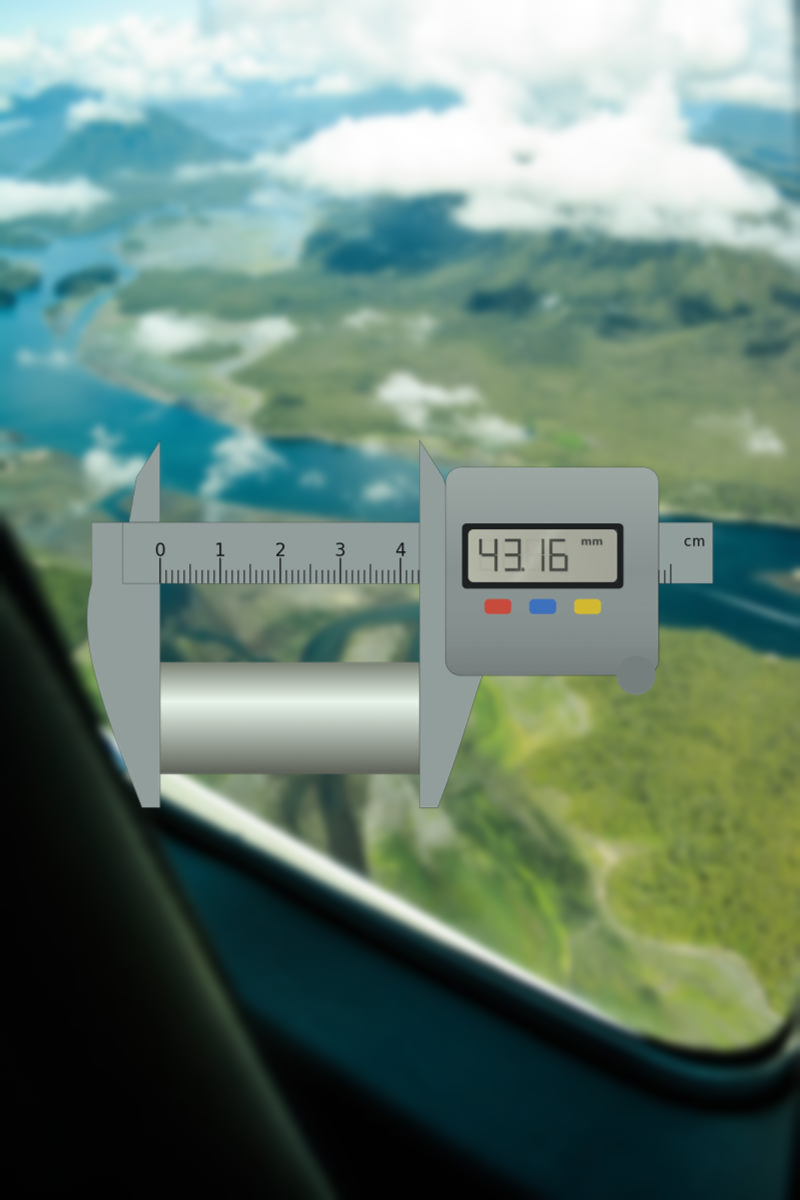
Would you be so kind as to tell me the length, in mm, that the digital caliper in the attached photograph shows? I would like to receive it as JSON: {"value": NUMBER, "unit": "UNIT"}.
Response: {"value": 43.16, "unit": "mm"}
